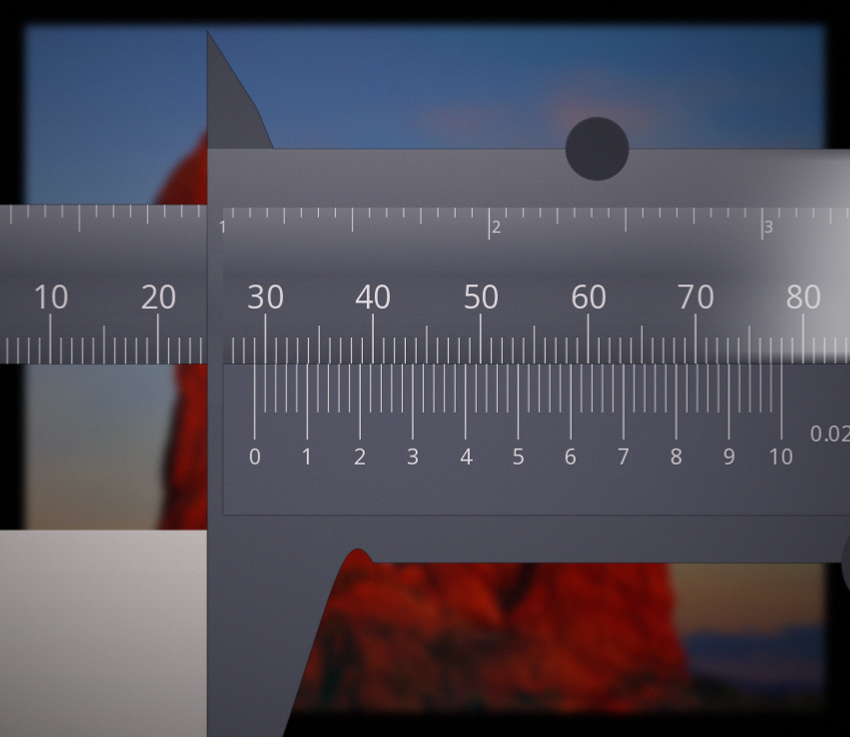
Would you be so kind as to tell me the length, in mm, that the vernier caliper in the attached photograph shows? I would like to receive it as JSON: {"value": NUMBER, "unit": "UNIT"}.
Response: {"value": 29.0, "unit": "mm"}
